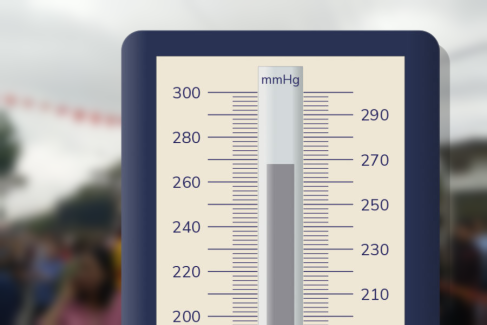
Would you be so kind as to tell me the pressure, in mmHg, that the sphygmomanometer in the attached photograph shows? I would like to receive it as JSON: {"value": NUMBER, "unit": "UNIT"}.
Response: {"value": 268, "unit": "mmHg"}
